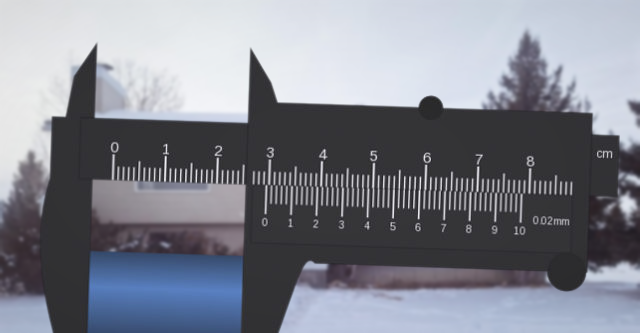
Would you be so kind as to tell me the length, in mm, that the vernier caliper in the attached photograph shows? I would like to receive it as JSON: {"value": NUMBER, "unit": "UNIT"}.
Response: {"value": 29.5, "unit": "mm"}
